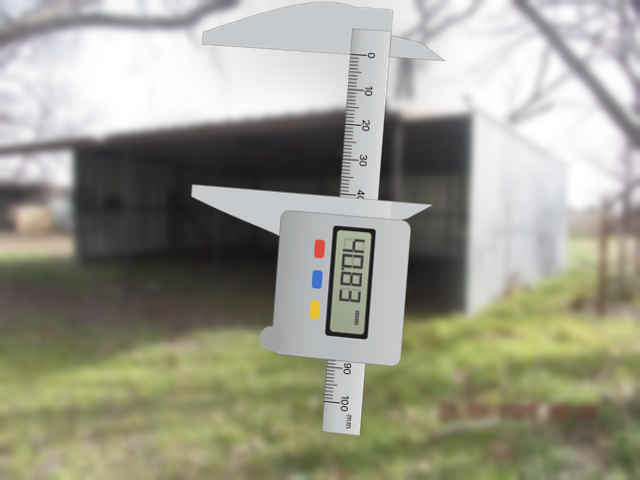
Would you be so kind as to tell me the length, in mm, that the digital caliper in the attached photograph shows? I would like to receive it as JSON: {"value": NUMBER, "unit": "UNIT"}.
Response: {"value": 40.83, "unit": "mm"}
